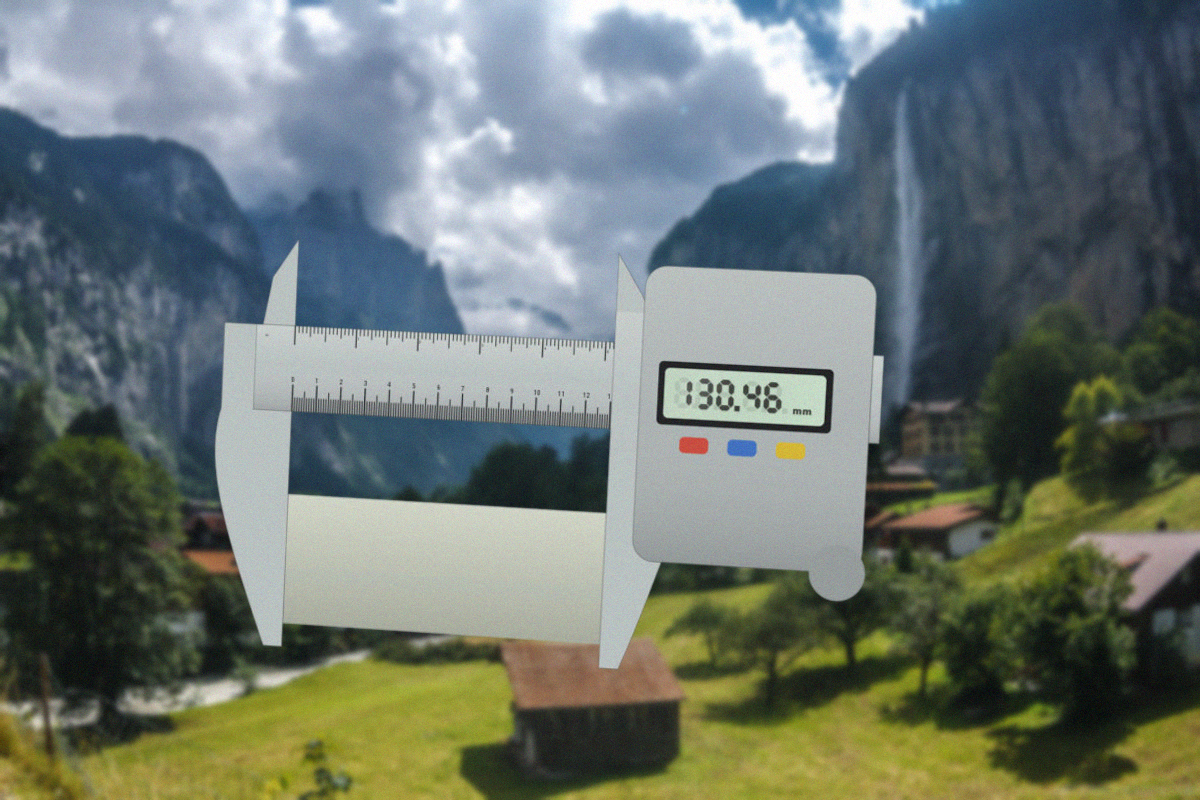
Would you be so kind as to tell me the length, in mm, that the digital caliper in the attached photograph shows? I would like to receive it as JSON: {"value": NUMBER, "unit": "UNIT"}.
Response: {"value": 130.46, "unit": "mm"}
